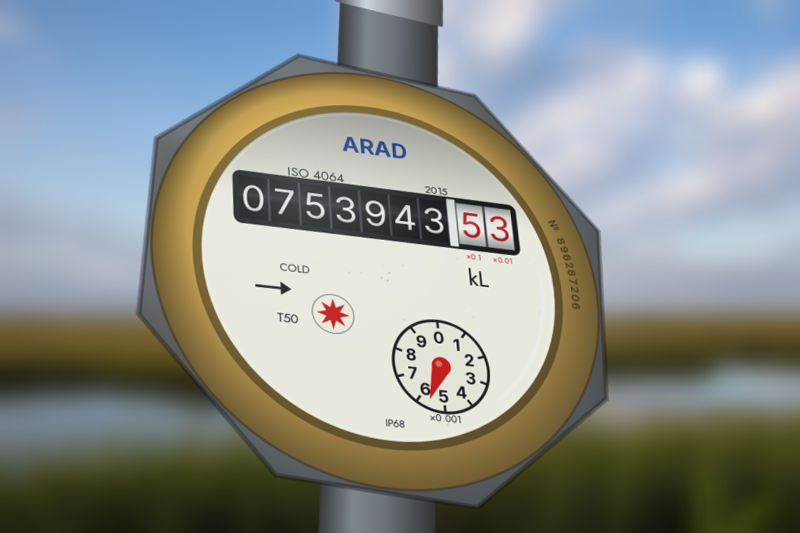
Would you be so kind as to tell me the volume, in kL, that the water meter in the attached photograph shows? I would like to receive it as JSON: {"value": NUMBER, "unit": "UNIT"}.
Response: {"value": 753943.535, "unit": "kL"}
